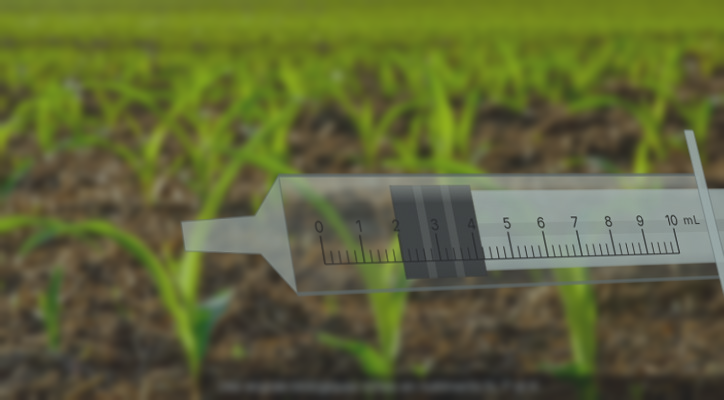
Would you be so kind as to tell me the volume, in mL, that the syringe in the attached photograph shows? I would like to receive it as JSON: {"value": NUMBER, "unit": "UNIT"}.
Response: {"value": 2, "unit": "mL"}
